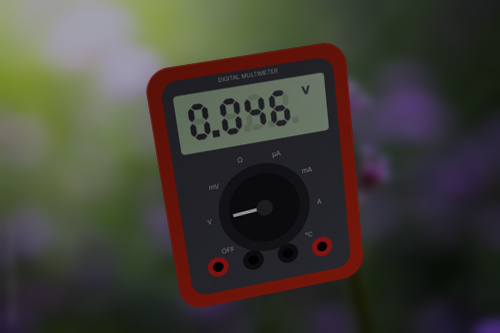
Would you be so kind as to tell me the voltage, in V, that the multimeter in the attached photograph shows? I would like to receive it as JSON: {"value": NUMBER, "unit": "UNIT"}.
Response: {"value": 0.046, "unit": "V"}
